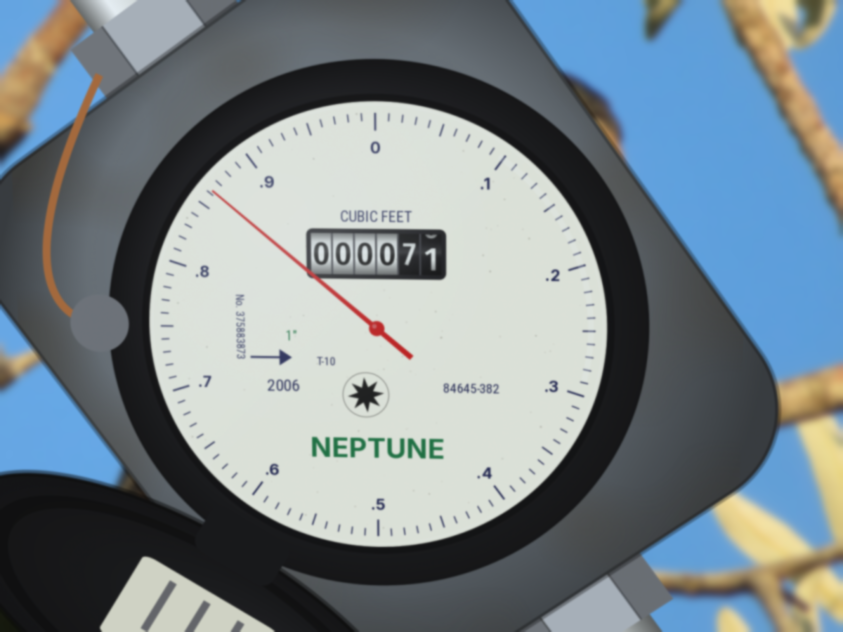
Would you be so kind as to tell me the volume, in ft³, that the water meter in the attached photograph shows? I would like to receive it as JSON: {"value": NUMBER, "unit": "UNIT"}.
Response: {"value": 70.86, "unit": "ft³"}
